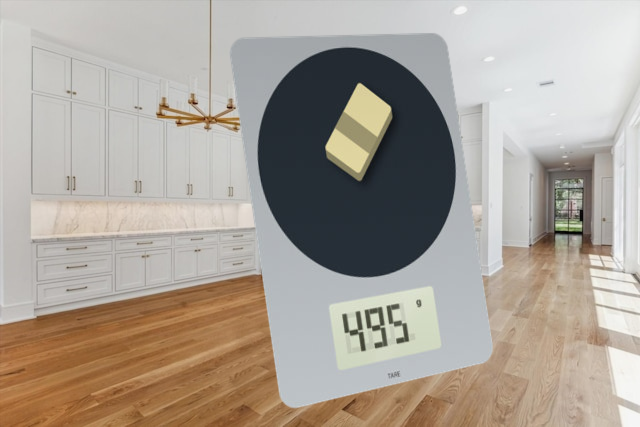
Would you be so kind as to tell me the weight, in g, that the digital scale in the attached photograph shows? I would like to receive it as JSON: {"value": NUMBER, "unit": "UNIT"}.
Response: {"value": 495, "unit": "g"}
